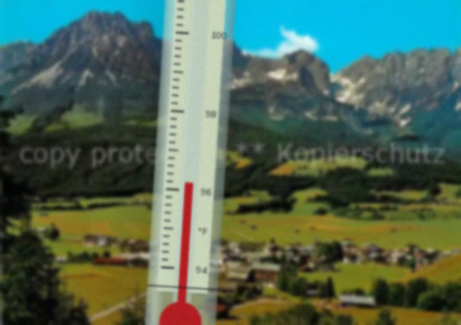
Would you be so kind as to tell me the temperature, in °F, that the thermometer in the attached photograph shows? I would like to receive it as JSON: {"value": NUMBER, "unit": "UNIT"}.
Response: {"value": 96.2, "unit": "°F"}
